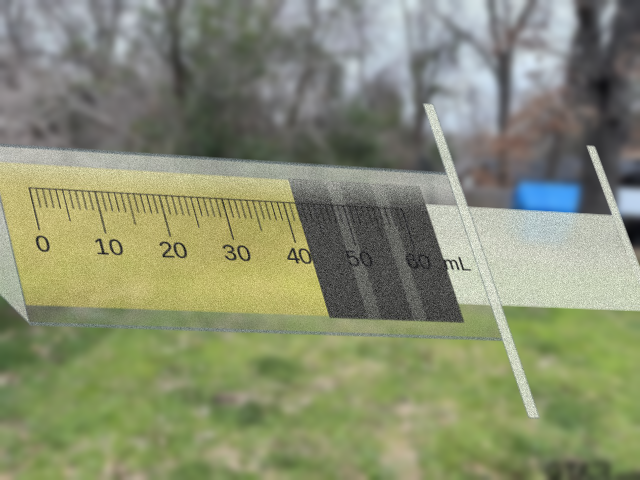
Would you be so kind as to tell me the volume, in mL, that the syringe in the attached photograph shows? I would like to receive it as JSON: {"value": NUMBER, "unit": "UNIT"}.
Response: {"value": 42, "unit": "mL"}
